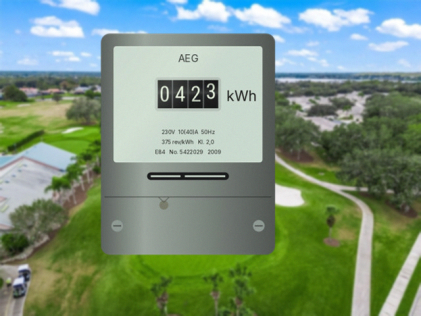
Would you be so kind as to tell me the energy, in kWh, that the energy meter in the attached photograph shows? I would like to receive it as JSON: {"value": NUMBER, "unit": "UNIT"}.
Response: {"value": 423, "unit": "kWh"}
